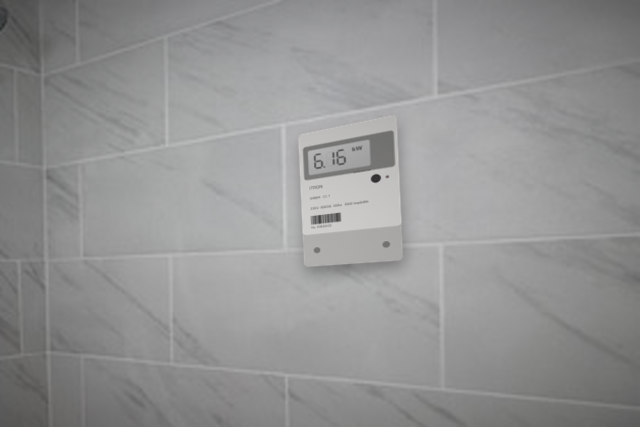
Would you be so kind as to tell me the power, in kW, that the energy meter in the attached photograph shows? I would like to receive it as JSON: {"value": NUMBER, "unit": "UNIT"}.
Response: {"value": 6.16, "unit": "kW"}
